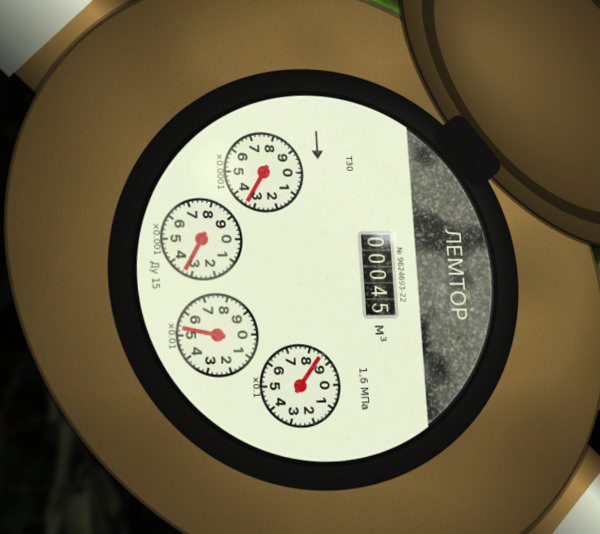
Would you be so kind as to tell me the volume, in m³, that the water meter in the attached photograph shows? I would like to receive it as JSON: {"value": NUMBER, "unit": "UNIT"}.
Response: {"value": 45.8533, "unit": "m³"}
